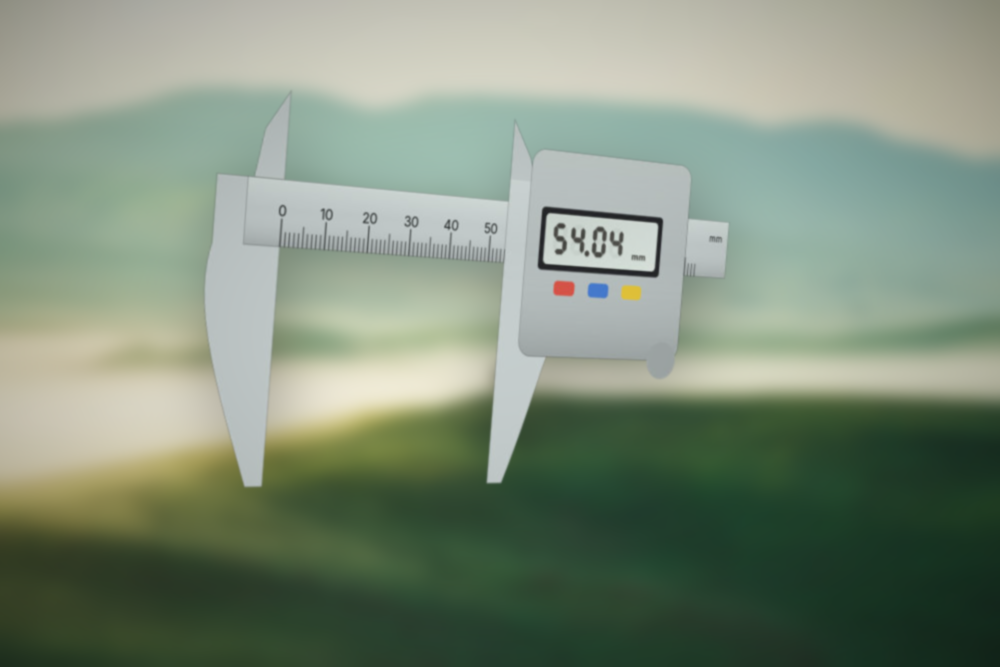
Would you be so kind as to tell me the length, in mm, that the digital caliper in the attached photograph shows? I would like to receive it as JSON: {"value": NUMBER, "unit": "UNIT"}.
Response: {"value": 54.04, "unit": "mm"}
